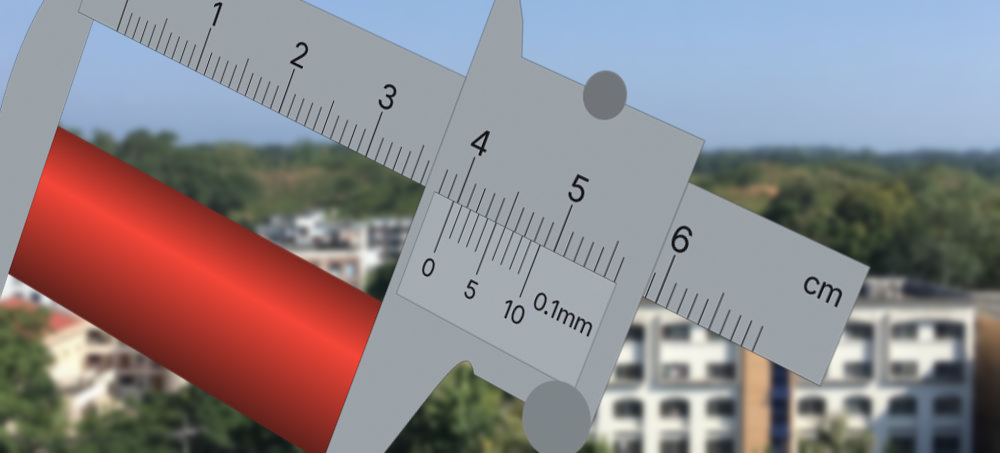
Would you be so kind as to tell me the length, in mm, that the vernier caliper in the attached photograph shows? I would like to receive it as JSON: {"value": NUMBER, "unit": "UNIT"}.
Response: {"value": 39.6, "unit": "mm"}
